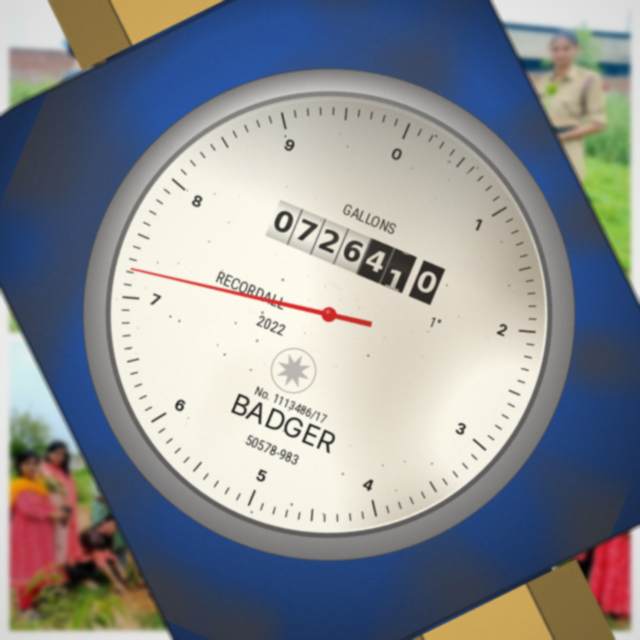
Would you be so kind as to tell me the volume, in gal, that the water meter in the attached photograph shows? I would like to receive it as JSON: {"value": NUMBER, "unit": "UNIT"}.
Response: {"value": 726407.2, "unit": "gal"}
